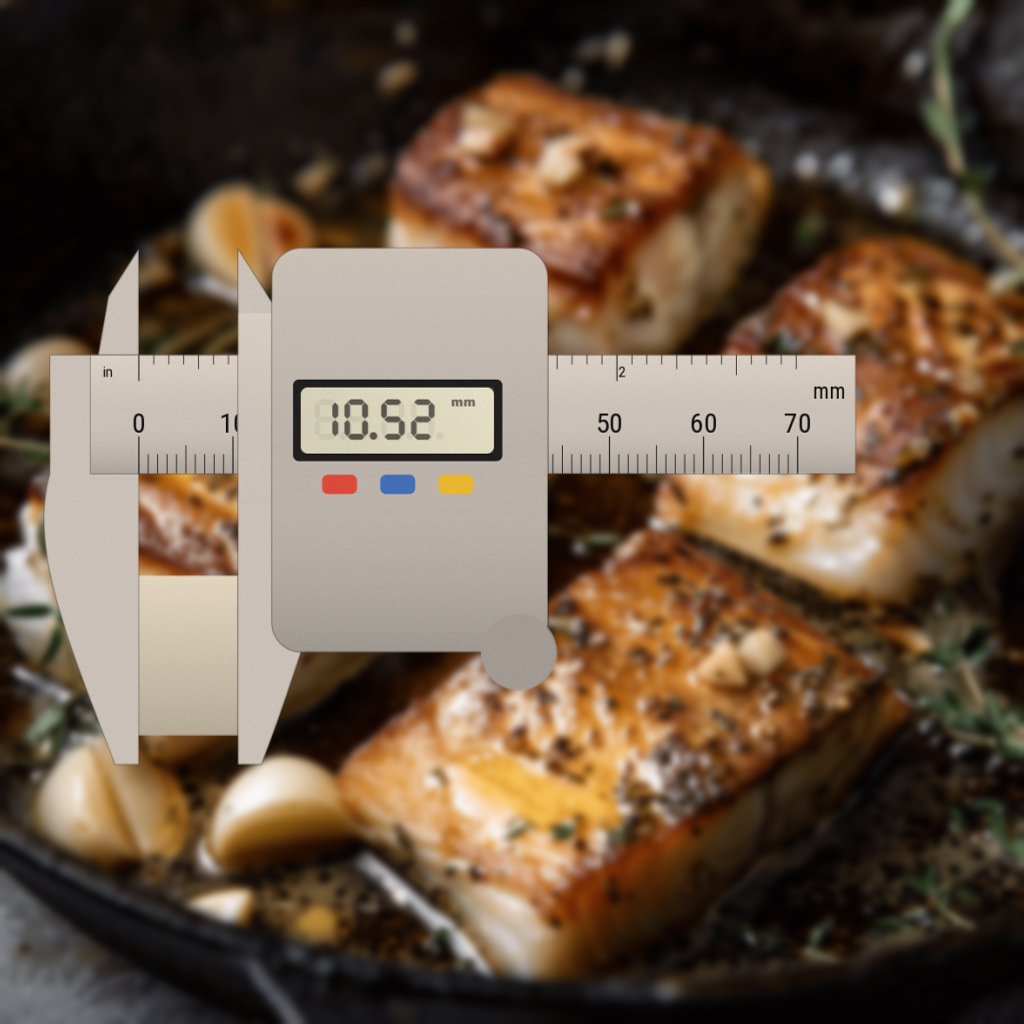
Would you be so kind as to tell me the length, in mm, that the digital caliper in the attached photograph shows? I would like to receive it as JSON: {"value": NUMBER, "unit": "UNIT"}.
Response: {"value": 10.52, "unit": "mm"}
